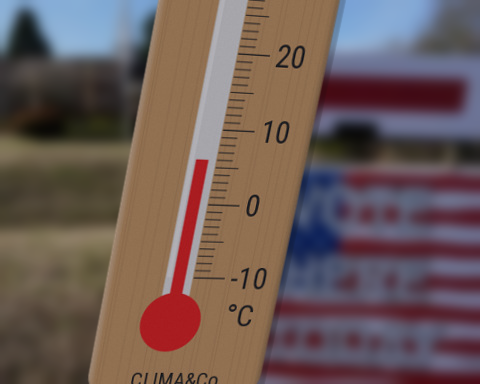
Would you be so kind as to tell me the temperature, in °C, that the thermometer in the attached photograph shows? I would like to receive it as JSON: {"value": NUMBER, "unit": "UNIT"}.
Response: {"value": 6, "unit": "°C"}
